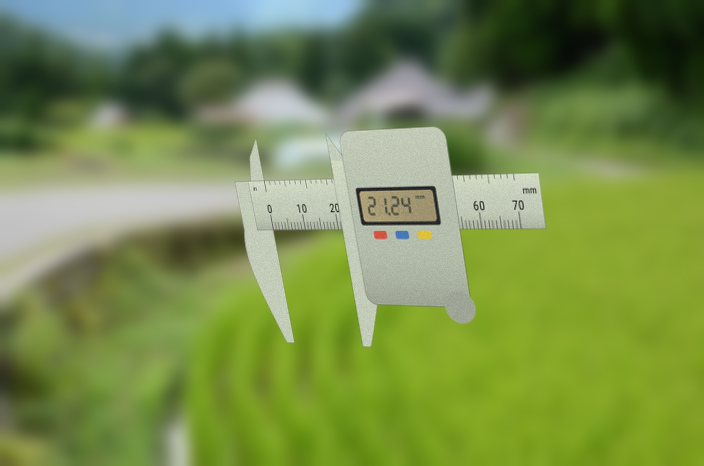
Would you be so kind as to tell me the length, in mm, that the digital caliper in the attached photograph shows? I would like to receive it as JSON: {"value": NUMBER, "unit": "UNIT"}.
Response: {"value": 21.24, "unit": "mm"}
